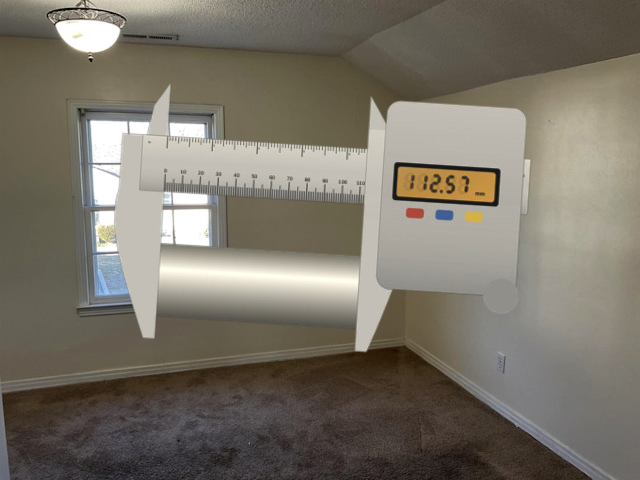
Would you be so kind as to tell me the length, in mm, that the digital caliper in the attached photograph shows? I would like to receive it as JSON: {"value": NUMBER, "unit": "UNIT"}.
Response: {"value": 112.57, "unit": "mm"}
